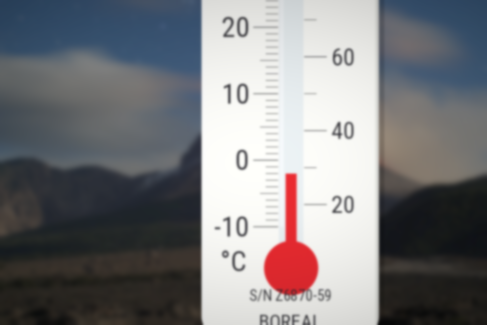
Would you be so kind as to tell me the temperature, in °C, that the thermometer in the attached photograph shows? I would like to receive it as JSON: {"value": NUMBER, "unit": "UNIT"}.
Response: {"value": -2, "unit": "°C"}
